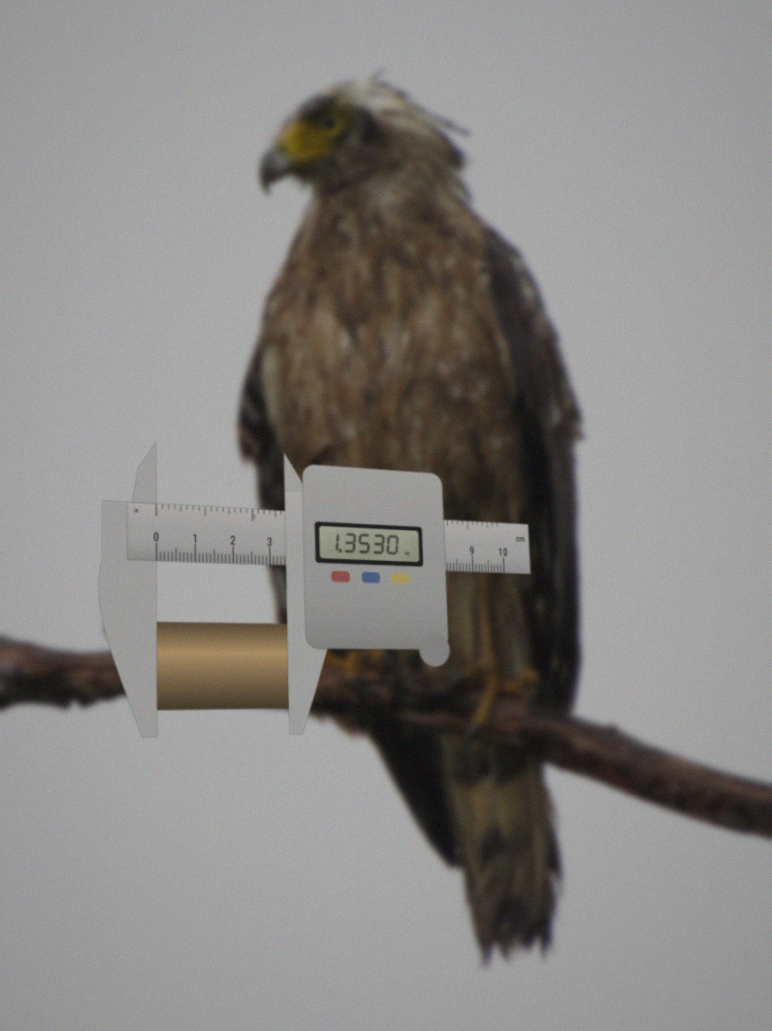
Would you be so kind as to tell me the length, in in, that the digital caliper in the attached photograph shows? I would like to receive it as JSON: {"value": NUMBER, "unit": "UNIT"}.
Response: {"value": 1.3530, "unit": "in"}
